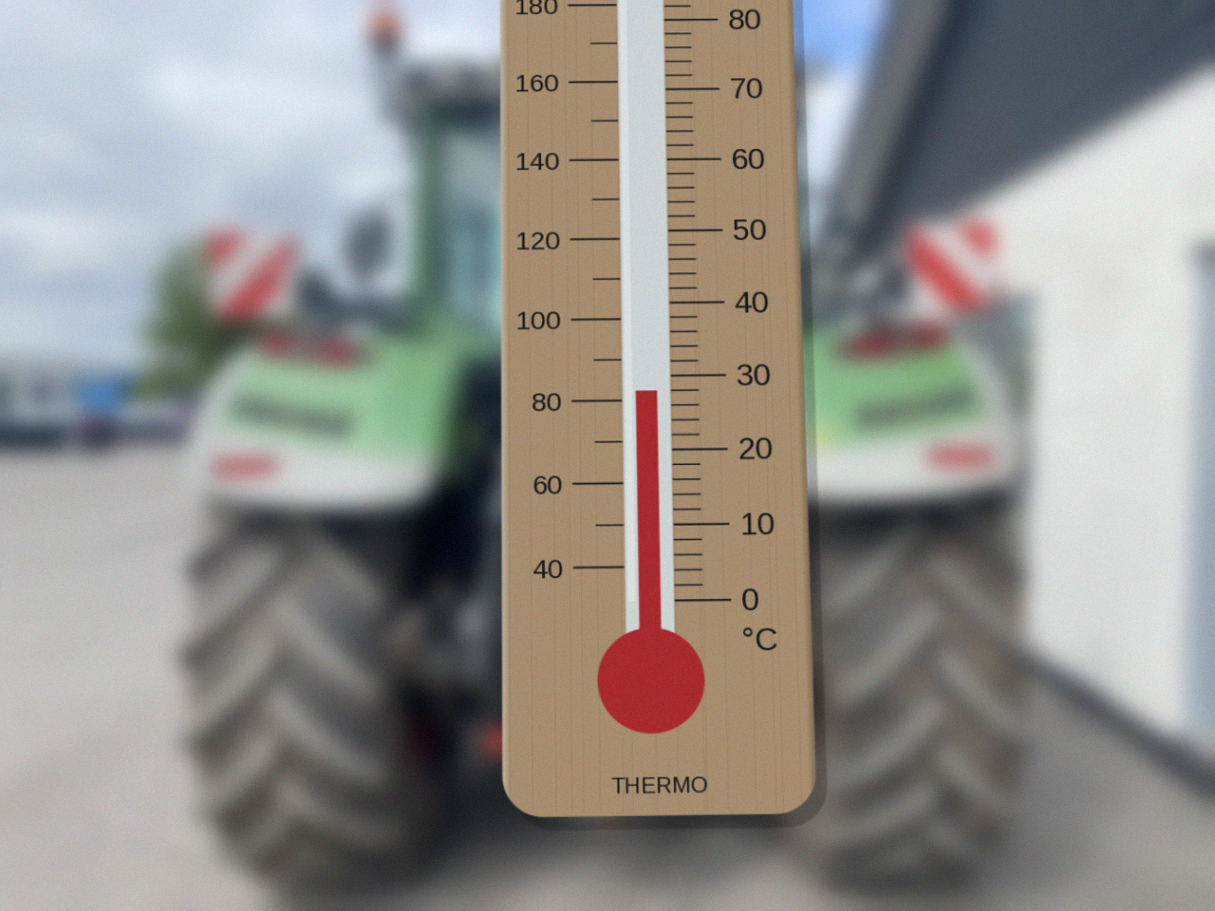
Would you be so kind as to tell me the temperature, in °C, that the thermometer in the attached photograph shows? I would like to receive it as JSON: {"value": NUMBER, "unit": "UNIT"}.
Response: {"value": 28, "unit": "°C"}
